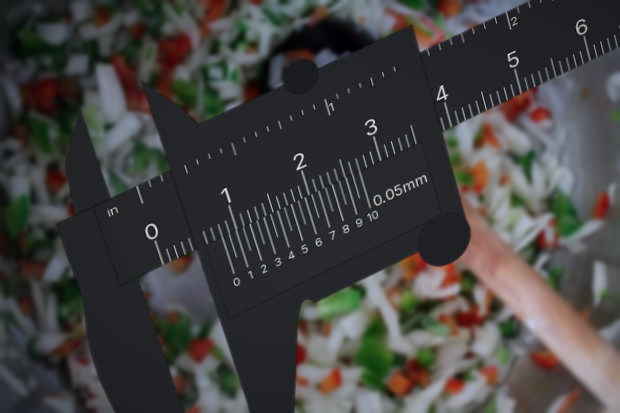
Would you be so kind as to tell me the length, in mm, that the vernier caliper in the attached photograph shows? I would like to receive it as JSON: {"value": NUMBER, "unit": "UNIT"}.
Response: {"value": 8.0, "unit": "mm"}
